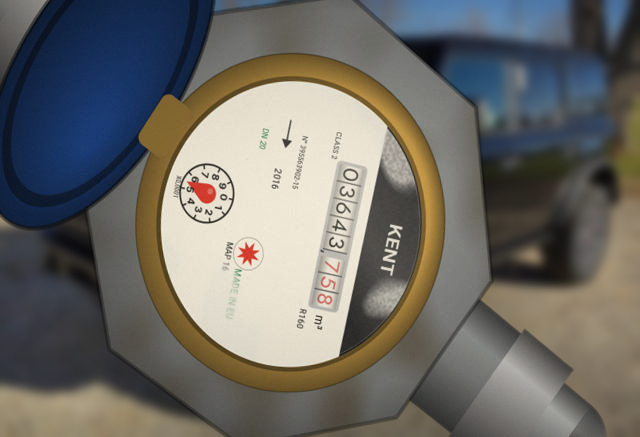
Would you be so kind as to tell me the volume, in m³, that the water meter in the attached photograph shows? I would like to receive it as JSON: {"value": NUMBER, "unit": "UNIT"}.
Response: {"value": 3643.7585, "unit": "m³"}
